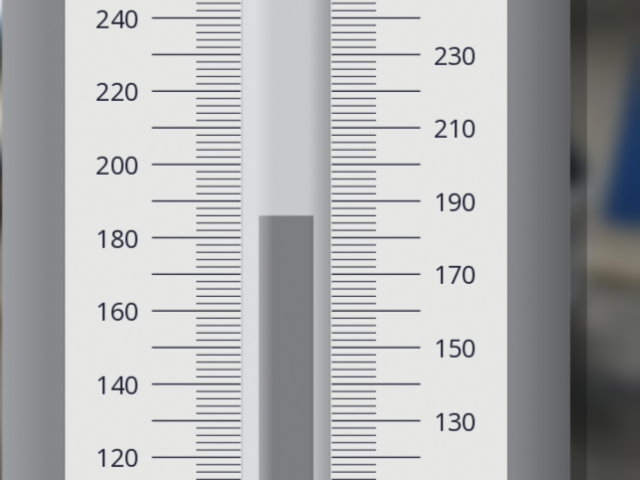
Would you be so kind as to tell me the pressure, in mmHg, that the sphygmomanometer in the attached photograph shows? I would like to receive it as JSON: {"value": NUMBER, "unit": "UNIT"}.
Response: {"value": 186, "unit": "mmHg"}
